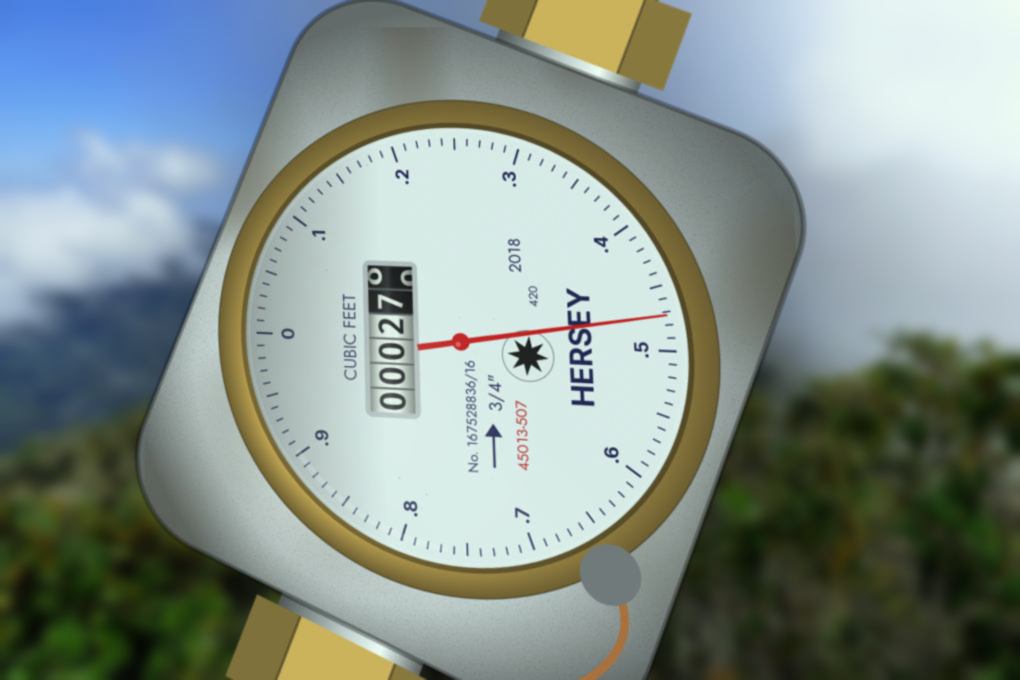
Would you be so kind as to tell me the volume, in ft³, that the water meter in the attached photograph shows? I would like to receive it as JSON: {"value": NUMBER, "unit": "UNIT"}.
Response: {"value": 278.47, "unit": "ft³"}
